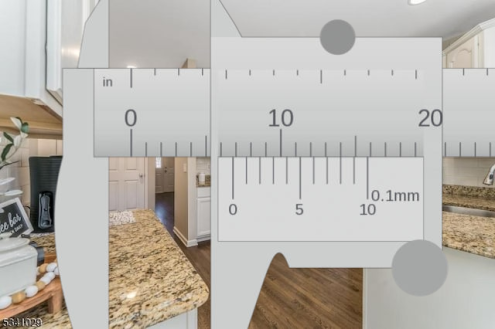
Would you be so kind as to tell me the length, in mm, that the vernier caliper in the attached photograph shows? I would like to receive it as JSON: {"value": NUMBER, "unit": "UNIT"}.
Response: {"value": 6.8, "unit": "mm"}
